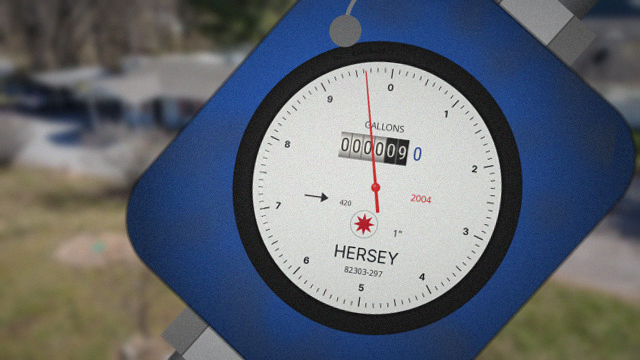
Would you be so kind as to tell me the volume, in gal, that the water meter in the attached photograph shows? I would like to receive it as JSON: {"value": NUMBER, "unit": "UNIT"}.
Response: {"value": 89.6, "unit": "gal"}
